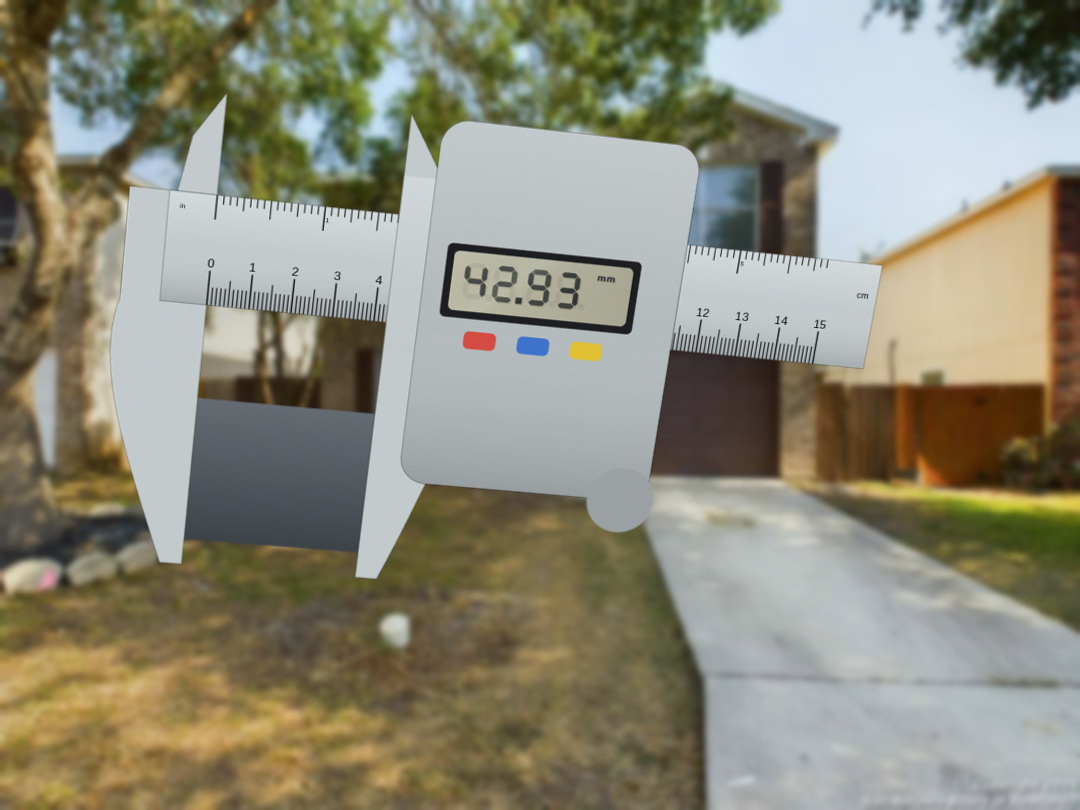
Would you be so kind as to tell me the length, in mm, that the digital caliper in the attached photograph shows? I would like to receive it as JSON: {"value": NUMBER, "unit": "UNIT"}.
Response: {"value": 42.93, "unit": "mm"}
